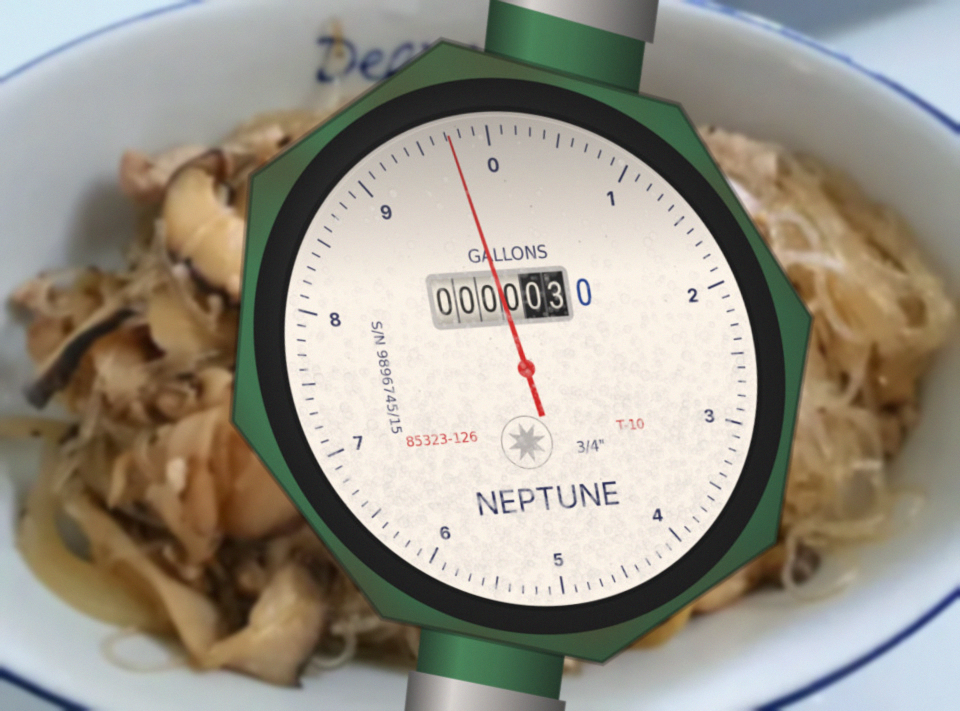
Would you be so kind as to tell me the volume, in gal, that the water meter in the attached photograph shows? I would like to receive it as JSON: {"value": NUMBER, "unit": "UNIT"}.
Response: {"value": 29.7, "unit": "gal"}
